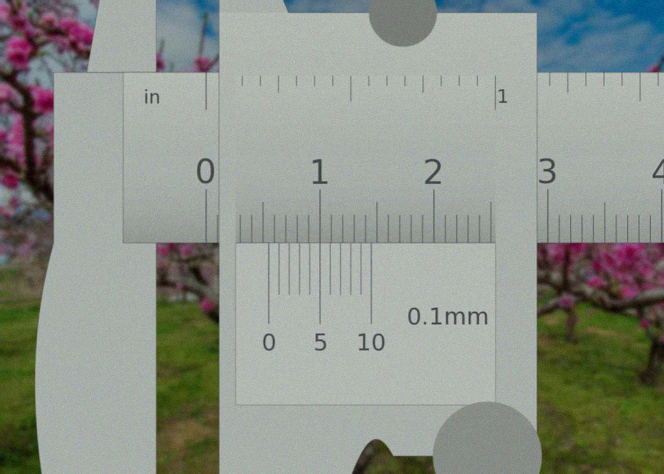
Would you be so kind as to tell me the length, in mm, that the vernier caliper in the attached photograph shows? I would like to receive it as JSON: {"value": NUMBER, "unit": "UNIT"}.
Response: {"value": 5.5, "unit": "mm"}
